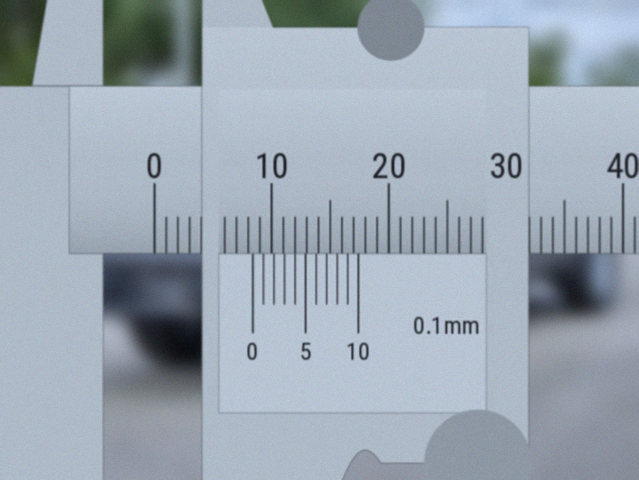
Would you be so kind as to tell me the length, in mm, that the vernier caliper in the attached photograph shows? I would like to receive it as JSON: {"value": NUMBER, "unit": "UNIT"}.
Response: {"value": 8.4, "unit": "mm"}
